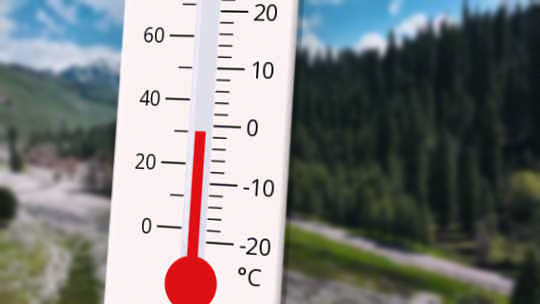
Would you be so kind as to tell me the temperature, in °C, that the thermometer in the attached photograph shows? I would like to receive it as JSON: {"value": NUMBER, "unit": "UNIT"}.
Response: {"value": -1, "unit": "°C"}
